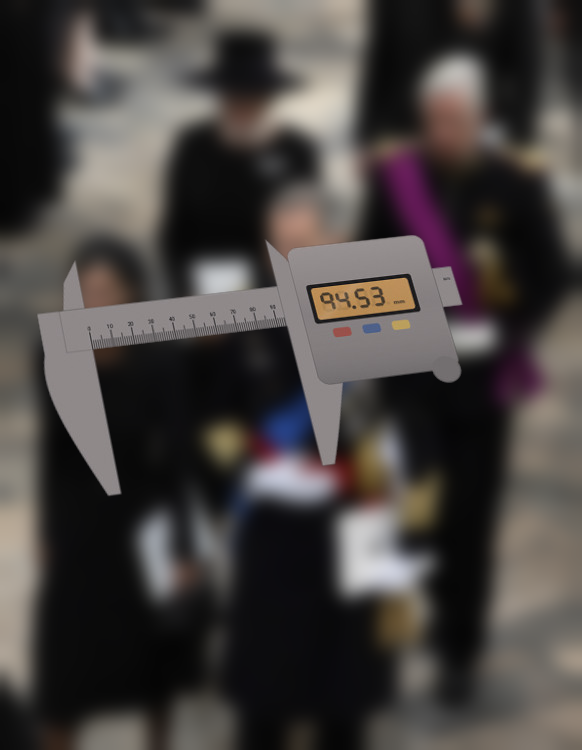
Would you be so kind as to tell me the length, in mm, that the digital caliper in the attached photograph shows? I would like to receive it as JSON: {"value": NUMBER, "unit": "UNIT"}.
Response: {"value": 94.53, "unit": "mm"}
